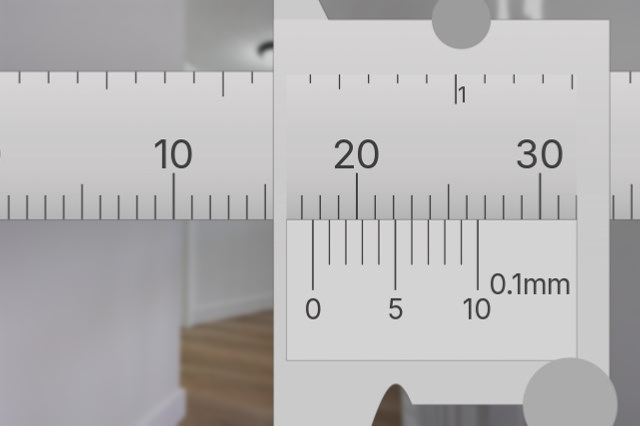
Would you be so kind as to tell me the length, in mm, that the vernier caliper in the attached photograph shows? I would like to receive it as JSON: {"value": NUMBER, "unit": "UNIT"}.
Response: {"value": 17.6, "unit": "mm"}
